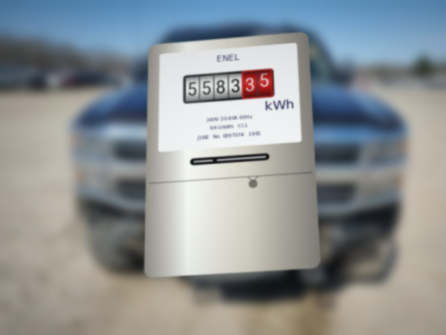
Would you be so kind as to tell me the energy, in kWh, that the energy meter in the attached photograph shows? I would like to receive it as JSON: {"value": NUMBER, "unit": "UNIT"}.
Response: {"value": 5583.35, "unit": "kWh"}
